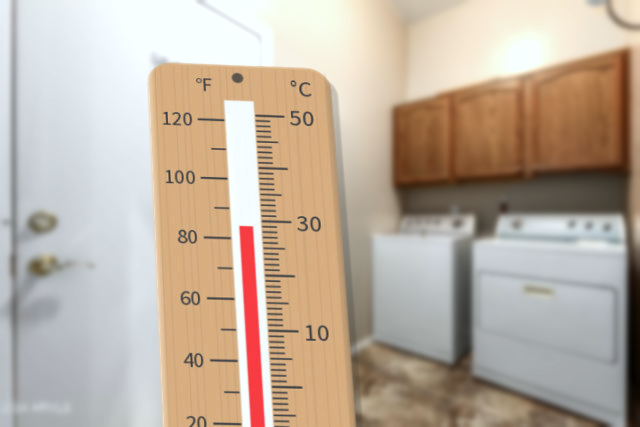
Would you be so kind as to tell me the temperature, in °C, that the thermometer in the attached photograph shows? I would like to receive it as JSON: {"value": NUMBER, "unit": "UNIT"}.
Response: {"value": 29, "unit": "°C"}
